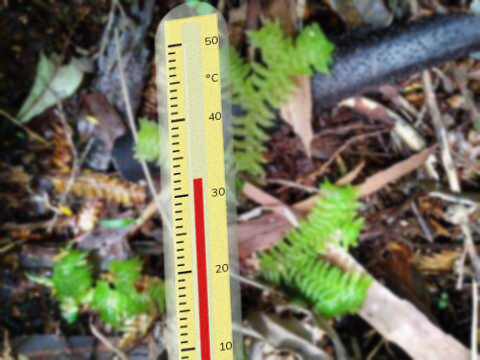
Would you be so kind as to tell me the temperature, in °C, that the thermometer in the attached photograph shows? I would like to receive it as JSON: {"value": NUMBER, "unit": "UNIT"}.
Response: {"value": 32, "unit": "°C"}
